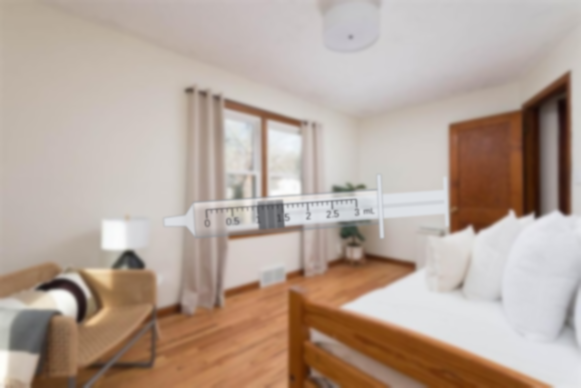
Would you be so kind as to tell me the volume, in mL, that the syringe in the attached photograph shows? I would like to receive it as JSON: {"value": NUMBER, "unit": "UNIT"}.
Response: {"value": 1, "unit": "mL"}
